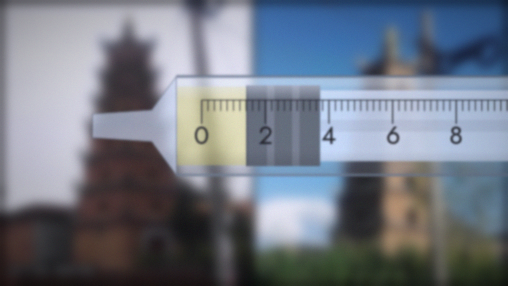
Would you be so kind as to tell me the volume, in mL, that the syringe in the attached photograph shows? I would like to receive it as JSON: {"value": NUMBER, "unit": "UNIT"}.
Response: {"value": 1.4, "unit": "mL"}
